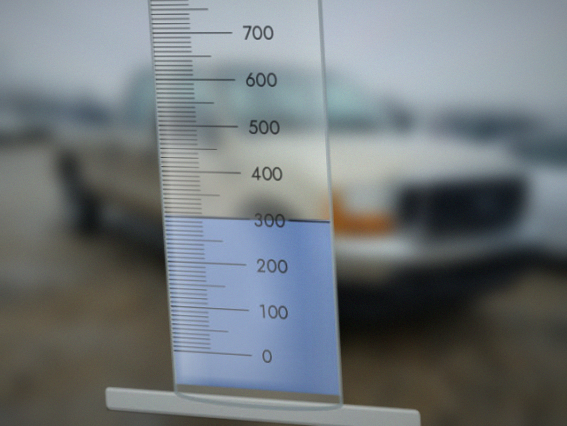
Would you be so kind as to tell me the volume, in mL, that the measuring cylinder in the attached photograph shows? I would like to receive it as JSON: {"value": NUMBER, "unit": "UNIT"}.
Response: {"value": 300, "unit": "mL"}
